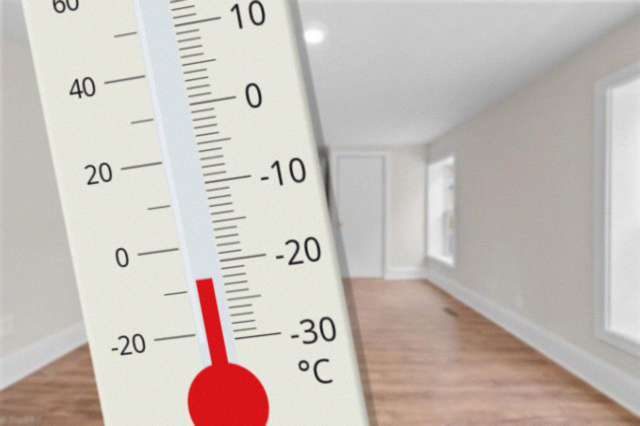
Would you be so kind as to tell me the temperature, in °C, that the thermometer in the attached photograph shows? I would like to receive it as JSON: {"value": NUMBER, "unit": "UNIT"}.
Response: {"value": -22, "unit": "°C"}
